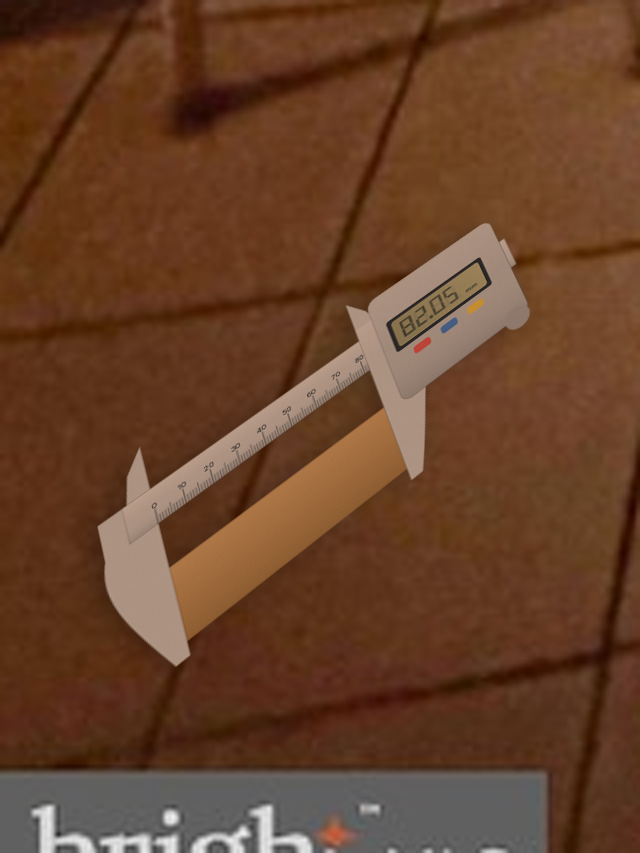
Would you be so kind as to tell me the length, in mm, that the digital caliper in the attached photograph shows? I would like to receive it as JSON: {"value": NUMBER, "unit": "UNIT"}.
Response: {"value": 82.05, "unit": "mm"}
